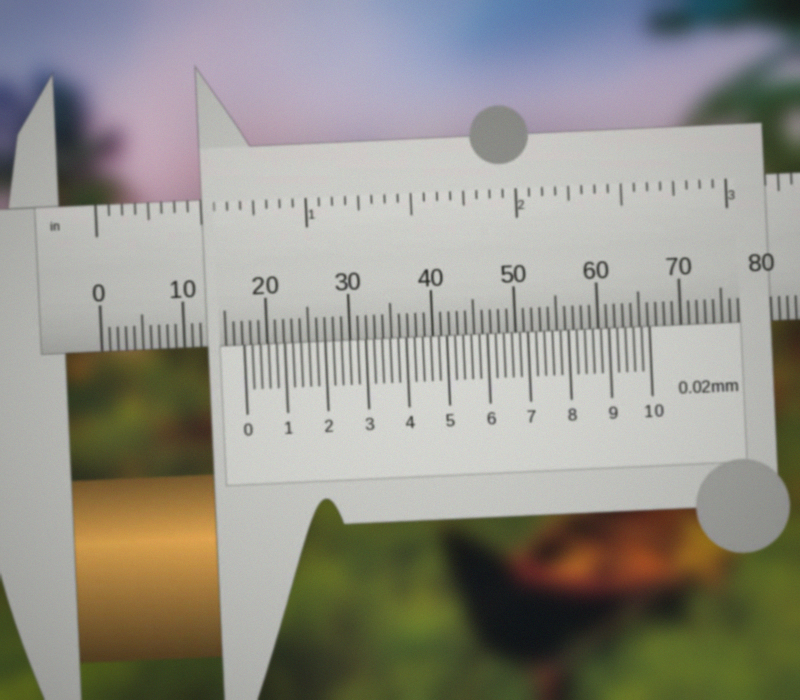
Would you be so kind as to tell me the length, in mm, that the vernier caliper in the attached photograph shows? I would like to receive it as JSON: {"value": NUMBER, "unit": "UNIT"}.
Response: {"value": 17.2, "unit": "mm"}
